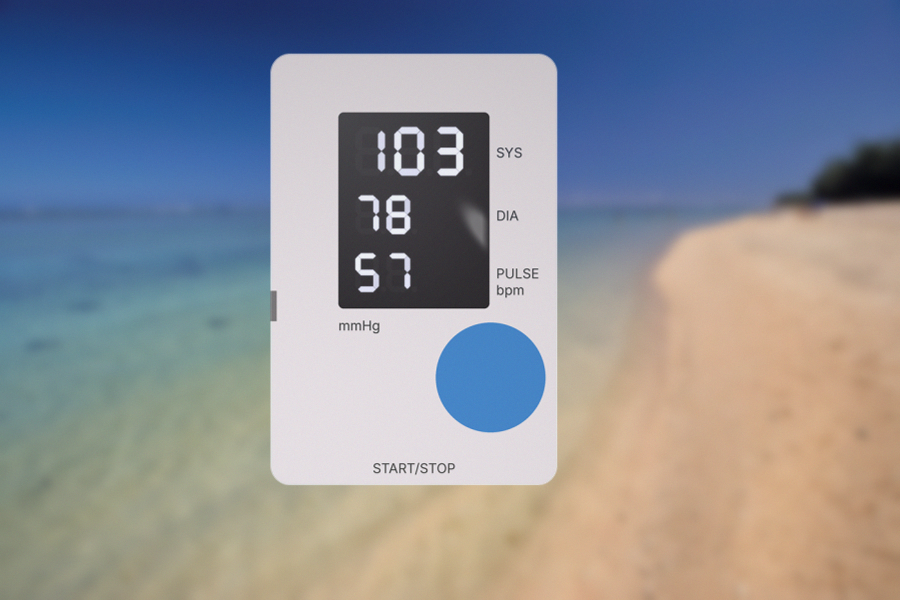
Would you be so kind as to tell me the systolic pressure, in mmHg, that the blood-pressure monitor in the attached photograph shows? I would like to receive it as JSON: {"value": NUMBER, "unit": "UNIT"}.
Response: {"value": 103, "unit": "mmHg"}
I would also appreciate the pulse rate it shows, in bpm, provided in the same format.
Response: {"value": 57, "unit": "bpm"}
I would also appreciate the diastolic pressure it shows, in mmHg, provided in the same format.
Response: {"value": 78, "unit": "mmHg"}
